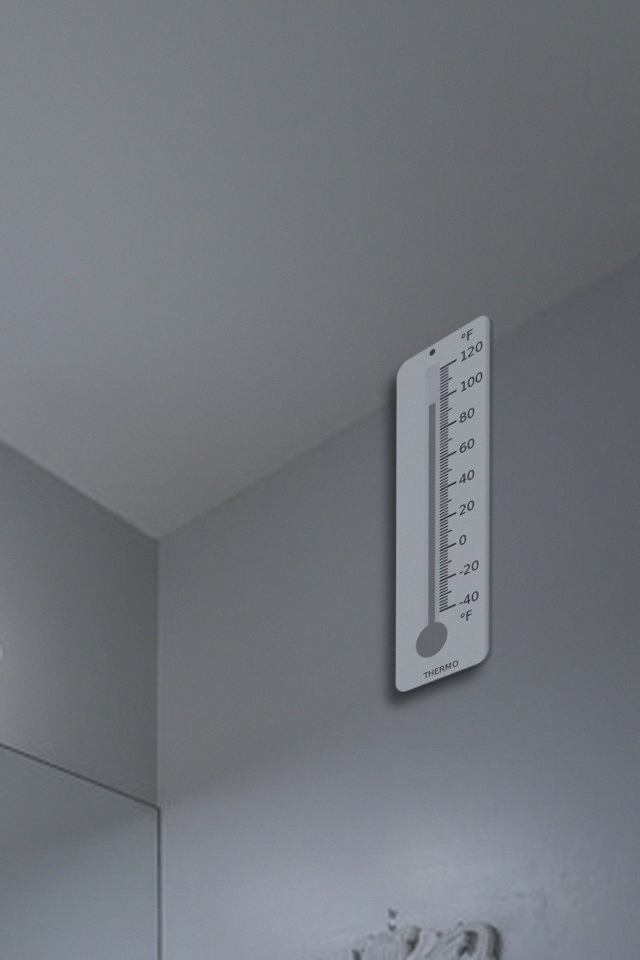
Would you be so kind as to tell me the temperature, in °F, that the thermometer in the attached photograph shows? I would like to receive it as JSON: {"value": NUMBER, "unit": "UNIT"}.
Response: {"value": 100, "unit": "°F"}
